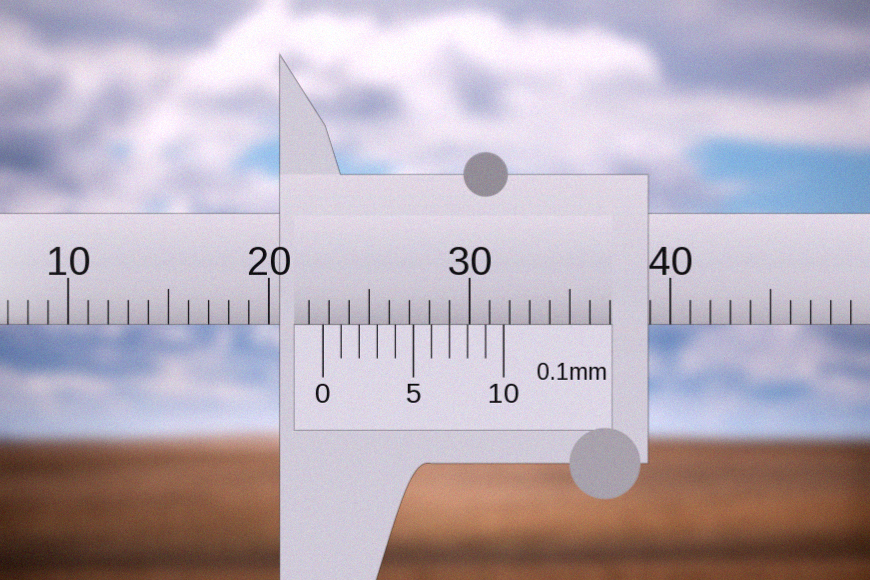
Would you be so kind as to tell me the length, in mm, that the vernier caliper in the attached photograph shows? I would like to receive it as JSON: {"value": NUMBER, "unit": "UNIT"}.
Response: {"value": 22.7, "unit": "mm"}
